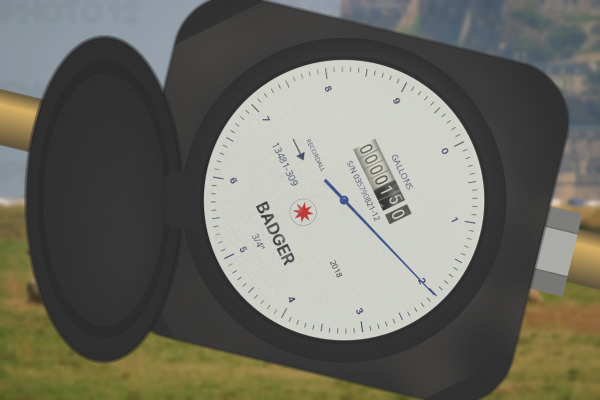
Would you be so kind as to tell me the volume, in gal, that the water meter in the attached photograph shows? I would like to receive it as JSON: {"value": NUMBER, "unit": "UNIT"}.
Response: {"value": 152.0, "unit": "gal"}
